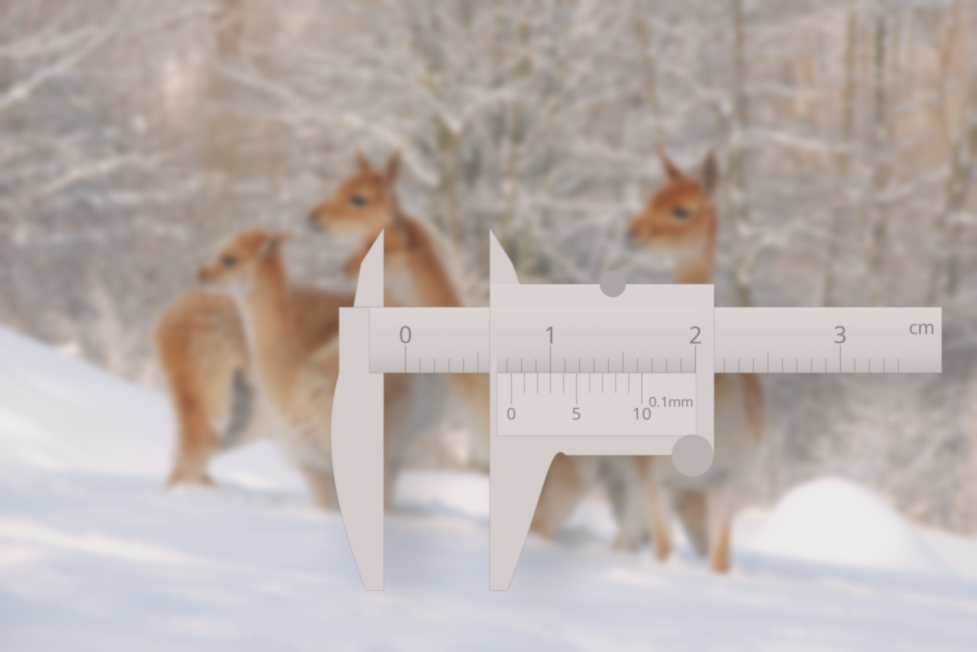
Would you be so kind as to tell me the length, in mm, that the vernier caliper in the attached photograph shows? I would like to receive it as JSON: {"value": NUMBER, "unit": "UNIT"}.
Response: {"value": 7.3, "unit": "mm"}
